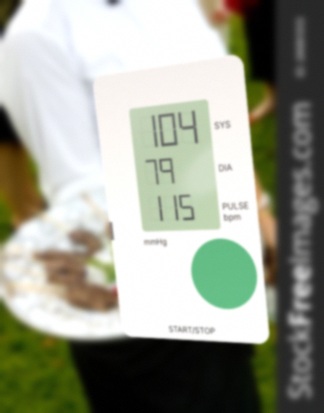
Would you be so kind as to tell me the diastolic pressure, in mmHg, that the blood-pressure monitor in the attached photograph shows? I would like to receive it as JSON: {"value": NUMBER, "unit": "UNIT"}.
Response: {"value": 79, "unit": "mmHg"}
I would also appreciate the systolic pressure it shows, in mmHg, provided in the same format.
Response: {"value": 104, "unit": "mmHg"}
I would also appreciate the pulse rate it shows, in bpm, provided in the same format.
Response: {"value": 115, "unit": "bpm"}
